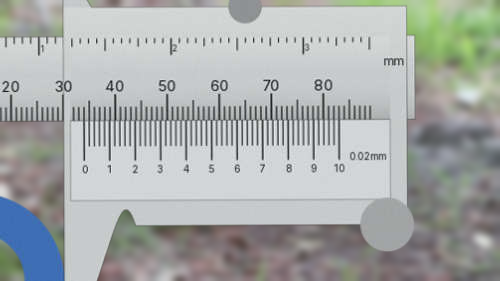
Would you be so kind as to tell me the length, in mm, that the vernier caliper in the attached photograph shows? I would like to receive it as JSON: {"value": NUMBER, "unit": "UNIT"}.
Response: {"value": 34.0, "unit": "mm"}
